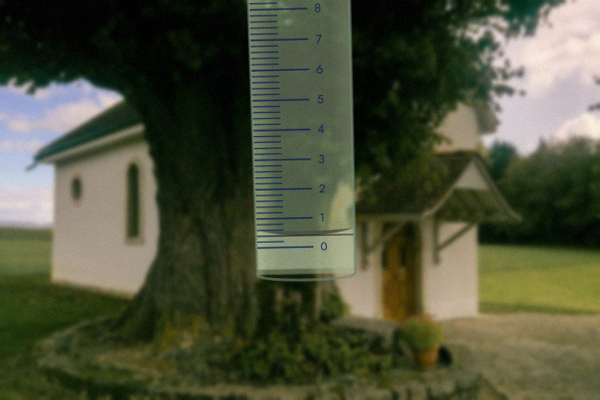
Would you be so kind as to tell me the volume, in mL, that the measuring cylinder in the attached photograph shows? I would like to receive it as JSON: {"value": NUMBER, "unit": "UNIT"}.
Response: {"value": 0.4, "unit": "mL"}
